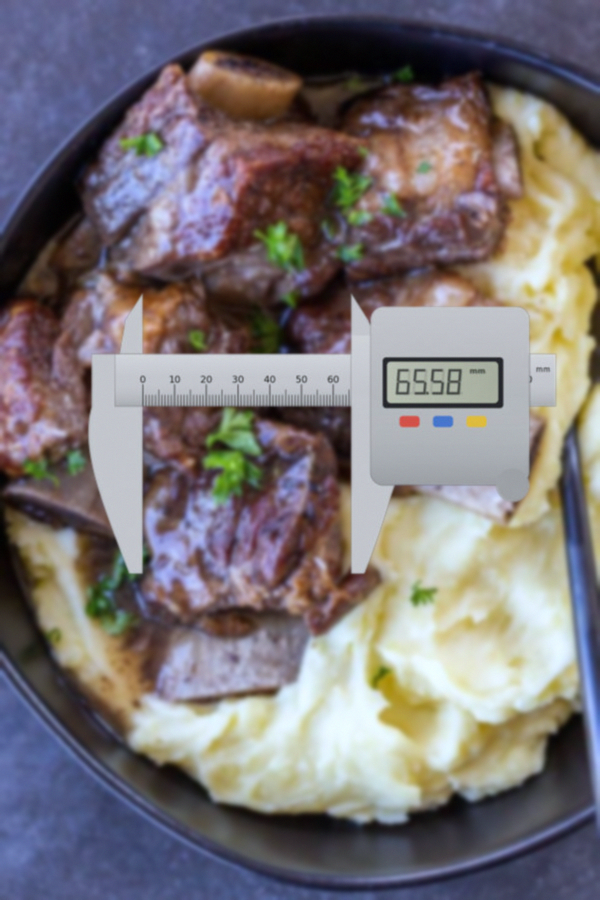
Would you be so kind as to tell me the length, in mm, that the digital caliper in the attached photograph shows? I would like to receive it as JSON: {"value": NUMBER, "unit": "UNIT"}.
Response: {"value": 65.58, "unit": "mm"}
